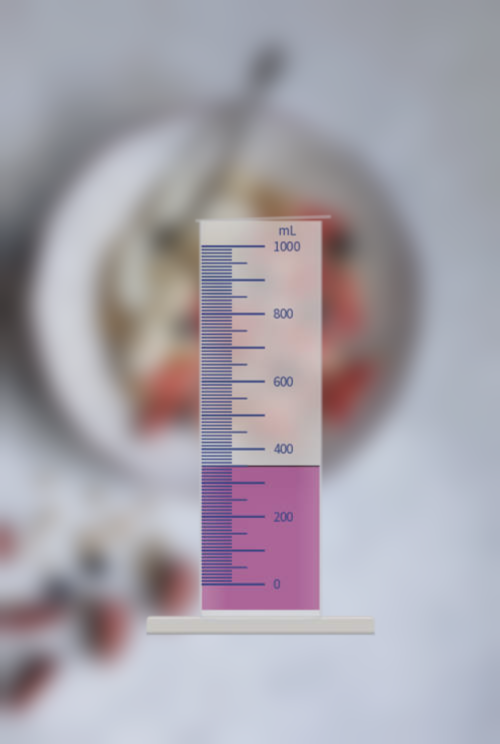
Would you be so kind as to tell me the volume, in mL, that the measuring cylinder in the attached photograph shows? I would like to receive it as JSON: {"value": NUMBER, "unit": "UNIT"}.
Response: {"value": 350, "unit": "mL"}
